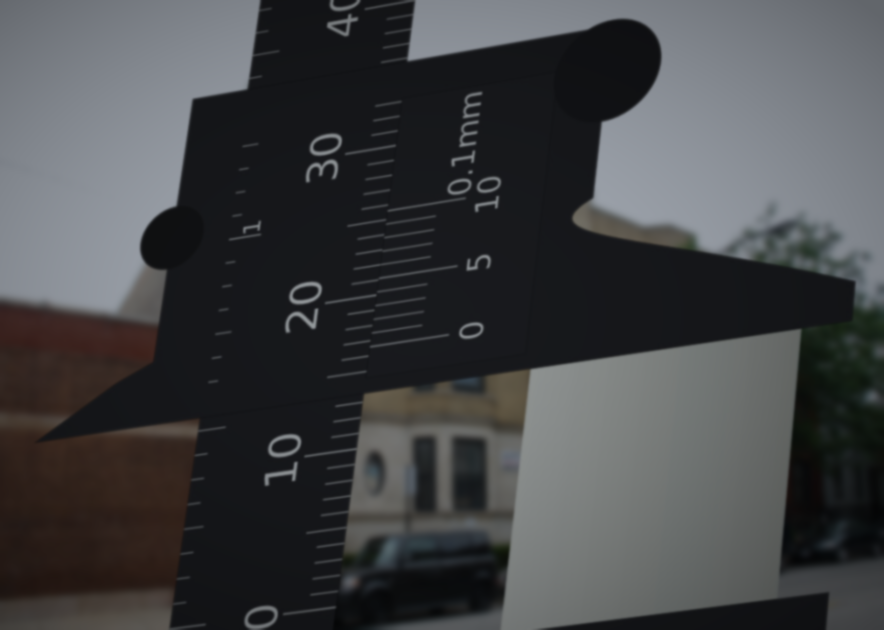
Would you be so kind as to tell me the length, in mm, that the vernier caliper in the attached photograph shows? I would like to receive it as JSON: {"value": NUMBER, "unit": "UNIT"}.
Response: {"value": 16.6, "unit": "mm"}
